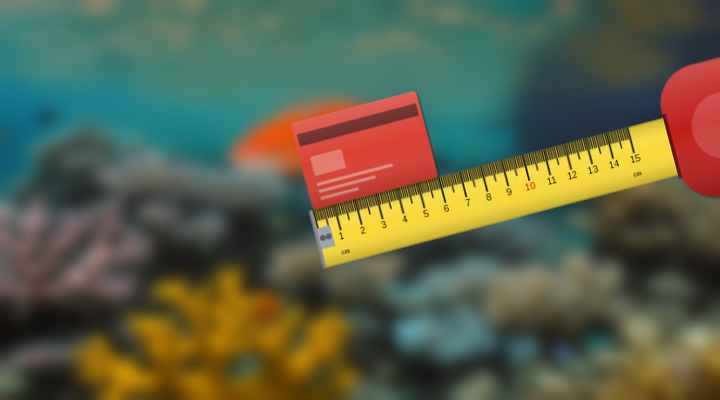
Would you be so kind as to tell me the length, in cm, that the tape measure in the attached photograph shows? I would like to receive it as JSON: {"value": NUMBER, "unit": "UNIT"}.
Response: {"value": 6, "unit": "cm"}
